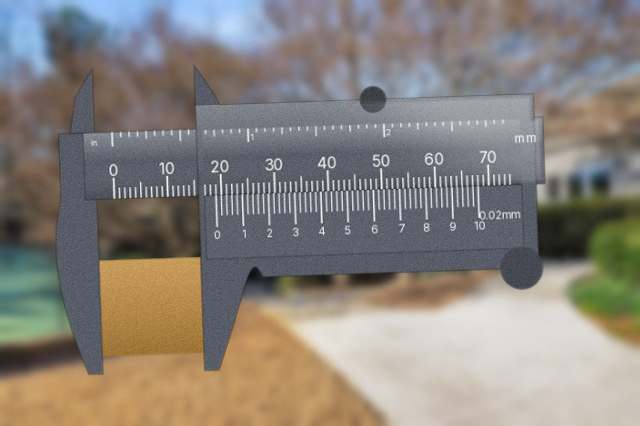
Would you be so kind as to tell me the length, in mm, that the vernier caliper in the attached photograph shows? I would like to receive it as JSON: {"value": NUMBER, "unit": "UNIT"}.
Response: {"value": 19.0, "unit": "mm"}
